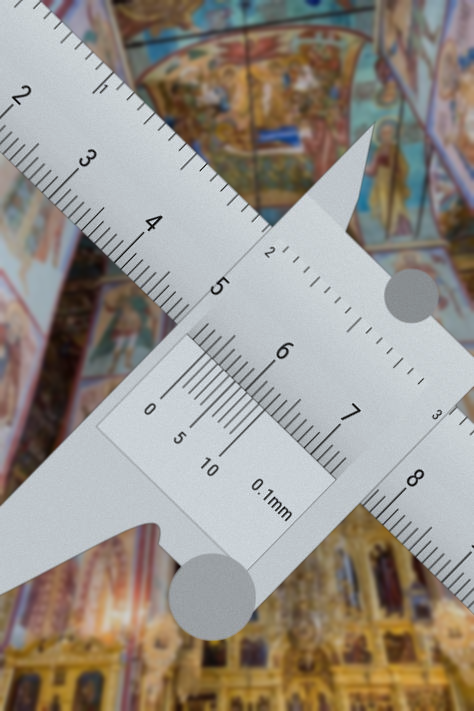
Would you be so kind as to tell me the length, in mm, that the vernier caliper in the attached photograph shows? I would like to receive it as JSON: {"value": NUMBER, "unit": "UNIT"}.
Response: {"value": 54.0, "unit": "mm"}
